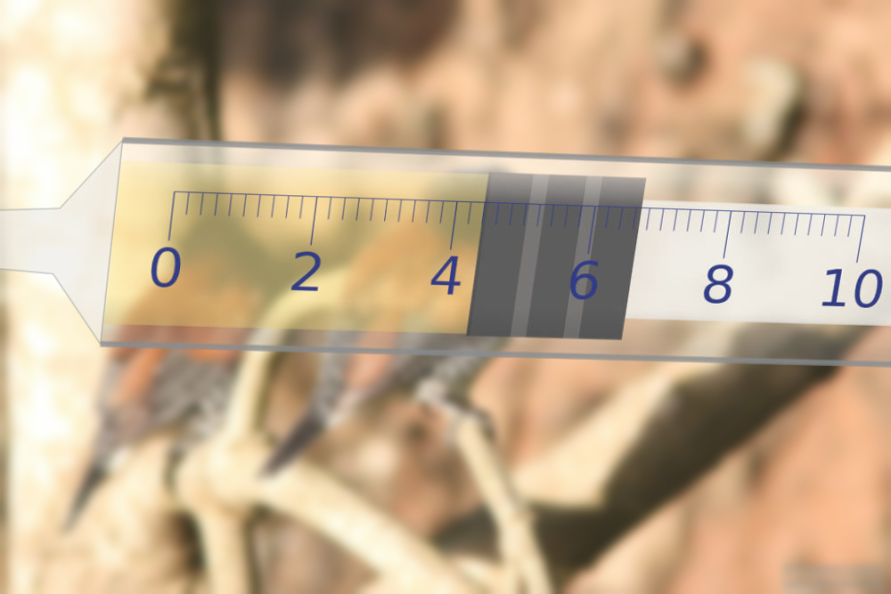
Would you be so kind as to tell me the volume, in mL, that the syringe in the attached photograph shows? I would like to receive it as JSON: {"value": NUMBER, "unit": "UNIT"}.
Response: {"value": 4.4, "unit": "mL"}
